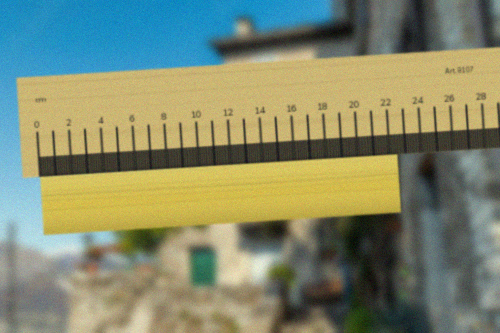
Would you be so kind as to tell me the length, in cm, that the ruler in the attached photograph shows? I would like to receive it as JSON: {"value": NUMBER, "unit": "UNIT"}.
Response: {"value": 22.5, "unit": "cm"}
